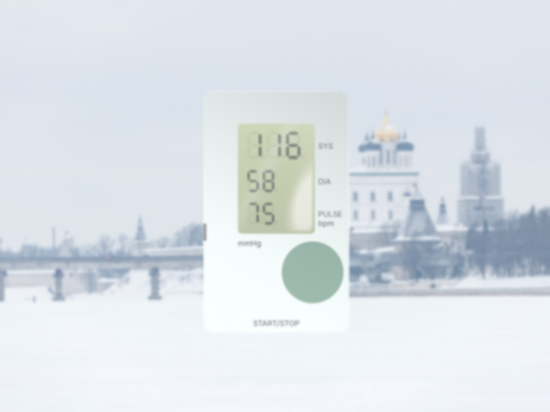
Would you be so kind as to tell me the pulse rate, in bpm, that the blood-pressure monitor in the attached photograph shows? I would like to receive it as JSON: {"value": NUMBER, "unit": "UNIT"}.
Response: {"value": 75, "unit": "bpm"}
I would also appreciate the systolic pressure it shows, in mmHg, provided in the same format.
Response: {"value": 116, "unit": "mmHg"}
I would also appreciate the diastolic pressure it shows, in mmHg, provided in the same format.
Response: {"value": 58, "unit": "mmHg"}
